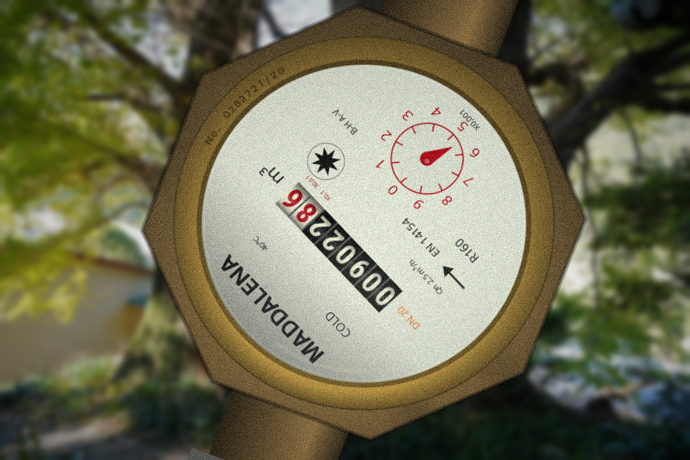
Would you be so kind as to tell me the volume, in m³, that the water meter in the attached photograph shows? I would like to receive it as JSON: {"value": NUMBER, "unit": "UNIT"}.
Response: {"value": 9022.865, "unit": "m³"}
